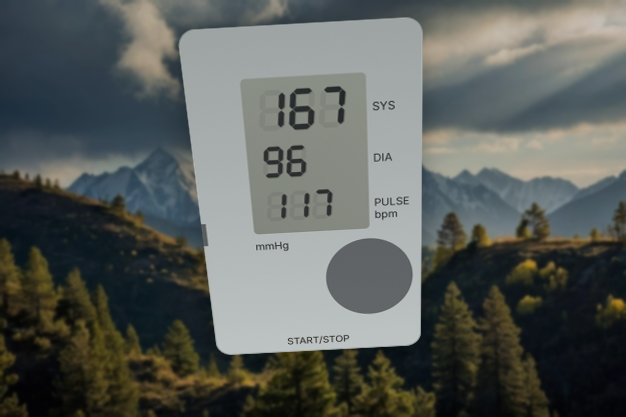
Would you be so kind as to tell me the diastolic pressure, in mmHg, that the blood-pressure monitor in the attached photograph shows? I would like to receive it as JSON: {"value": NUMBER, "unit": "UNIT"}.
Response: {"value": 96, "unit": "mmHg"}
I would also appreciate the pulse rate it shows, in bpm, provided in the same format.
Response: {"value": 117, "unit": "bpm"}
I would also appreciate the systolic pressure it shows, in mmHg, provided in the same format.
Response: {"value": 167, "unit": "mmHg"}
